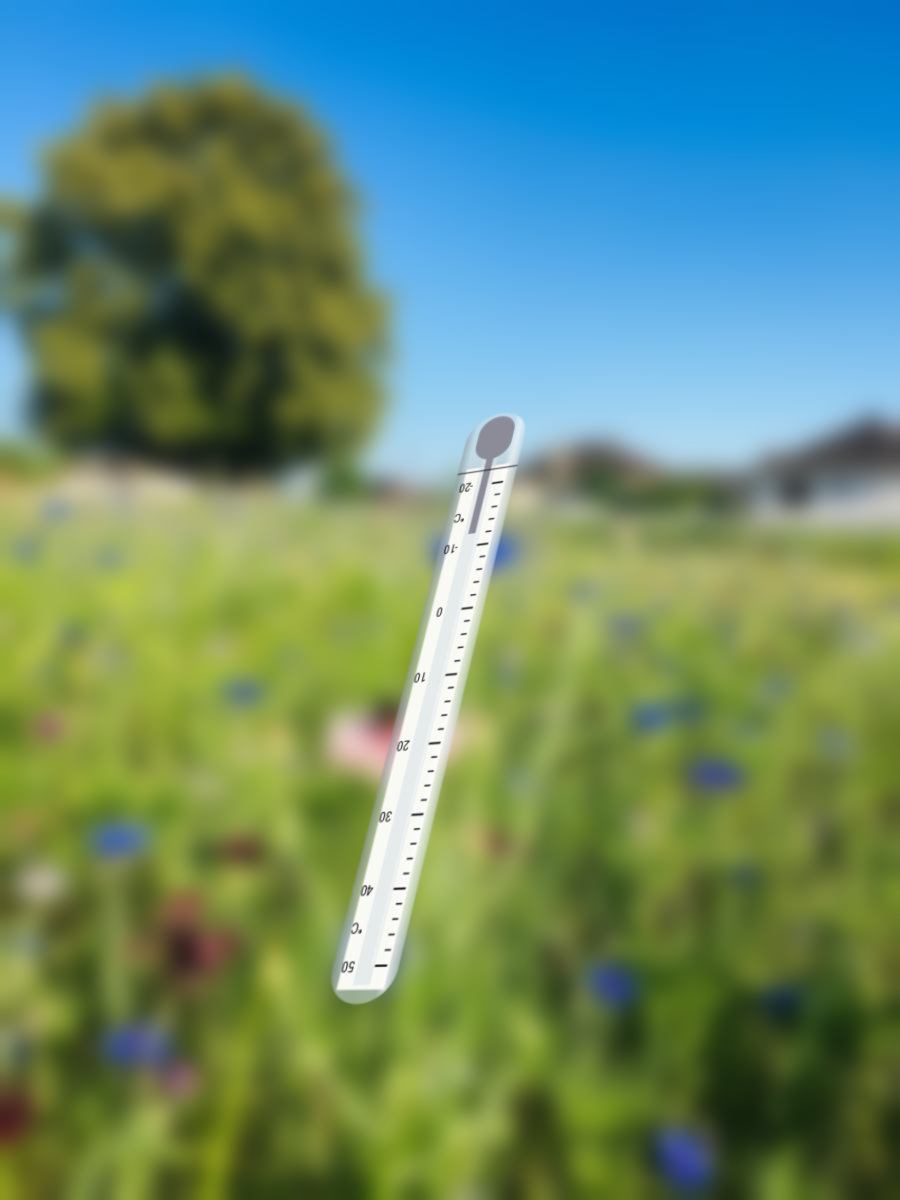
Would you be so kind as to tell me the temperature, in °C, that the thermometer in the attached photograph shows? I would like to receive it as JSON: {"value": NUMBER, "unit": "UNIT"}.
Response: {"value": -12, "unit": "°C"}
